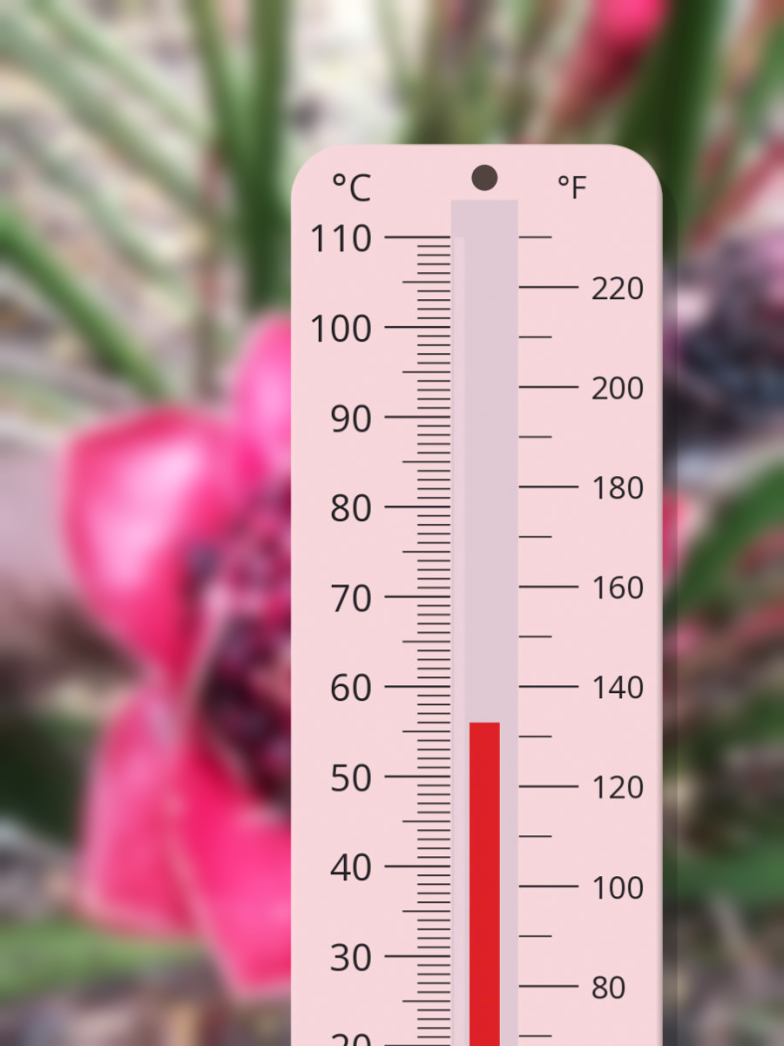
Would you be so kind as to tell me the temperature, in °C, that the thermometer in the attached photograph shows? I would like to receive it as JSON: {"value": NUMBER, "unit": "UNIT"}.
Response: {"value": 56, "unit": "°C"}
